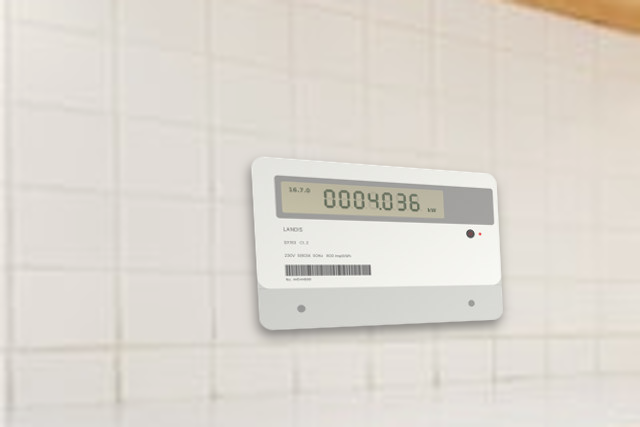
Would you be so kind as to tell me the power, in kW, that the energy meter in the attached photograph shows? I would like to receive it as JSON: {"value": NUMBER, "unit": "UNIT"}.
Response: {"value": 4.036, "unit": "kW"}
